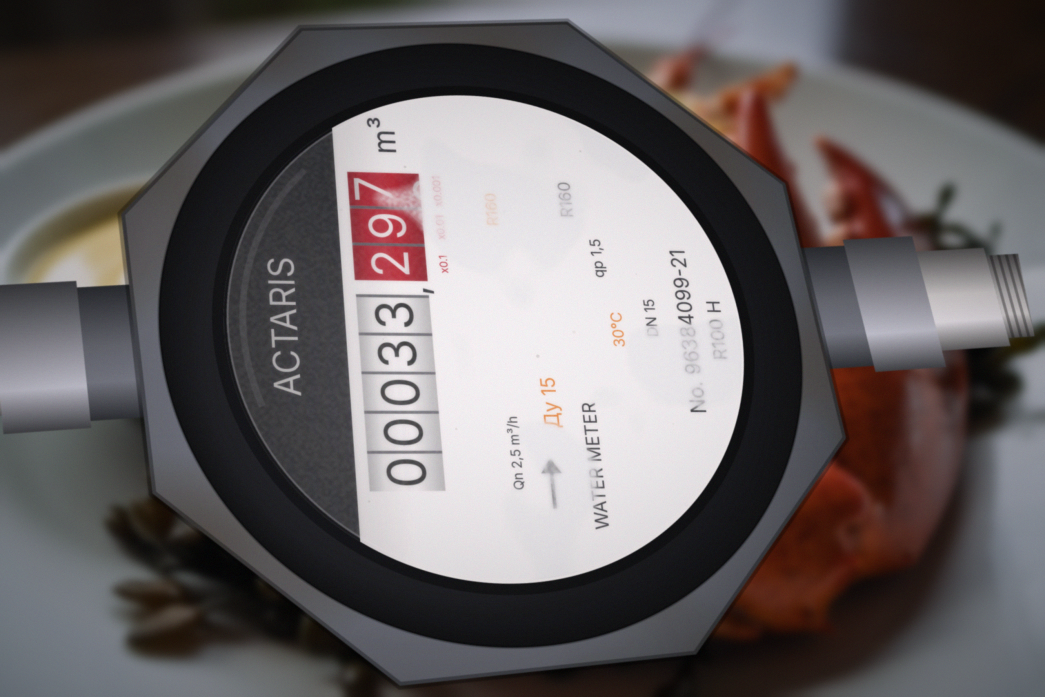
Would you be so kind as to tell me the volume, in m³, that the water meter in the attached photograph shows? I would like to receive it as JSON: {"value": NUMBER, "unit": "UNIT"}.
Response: {"value": 33.297, "unit": "m³"}
